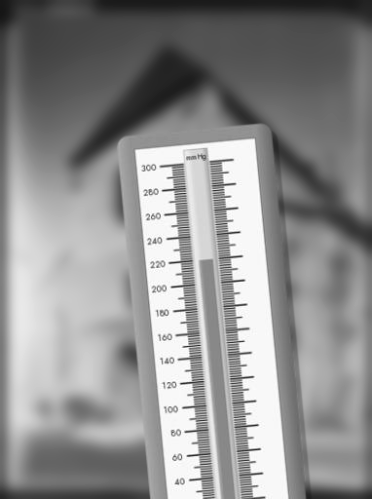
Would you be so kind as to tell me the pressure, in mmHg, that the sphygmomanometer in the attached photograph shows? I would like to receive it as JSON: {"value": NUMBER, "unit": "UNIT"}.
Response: {"value": 220, "unit": "mmHg"}
